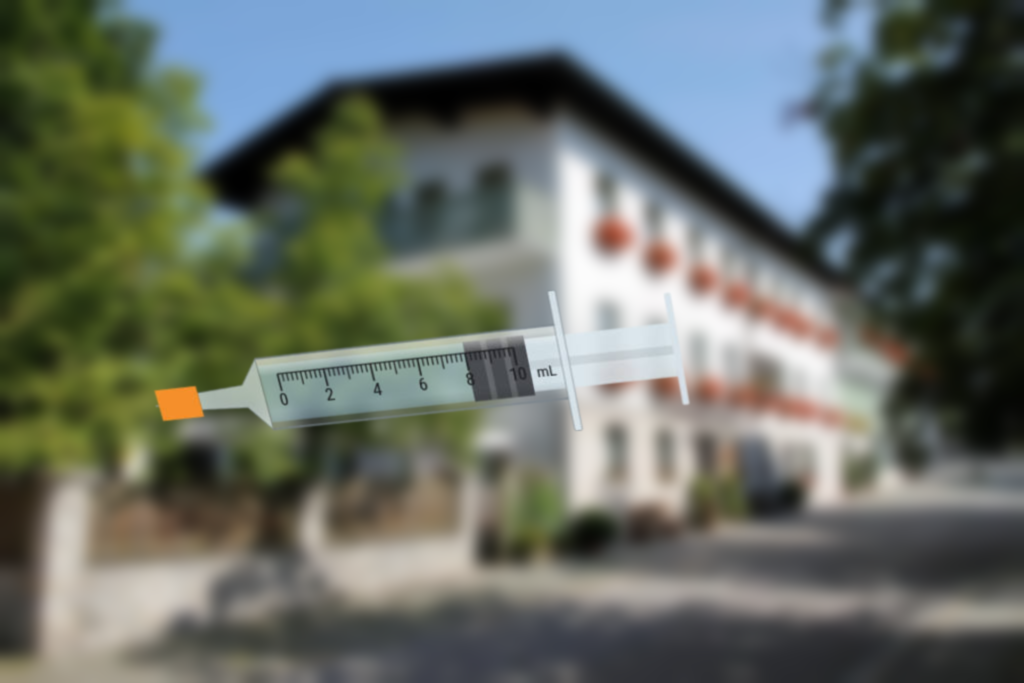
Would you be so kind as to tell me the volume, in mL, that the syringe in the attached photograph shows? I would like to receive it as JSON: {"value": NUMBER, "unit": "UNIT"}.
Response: {"value": 8, "unit": "mL"}
